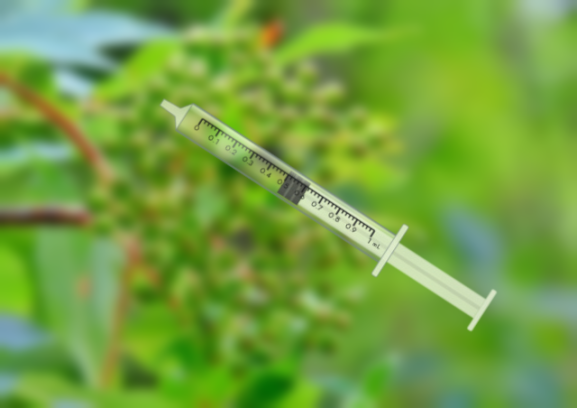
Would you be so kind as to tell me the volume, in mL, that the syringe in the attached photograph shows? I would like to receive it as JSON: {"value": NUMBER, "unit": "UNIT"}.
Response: {"value": 0.5, "unit": "mL"}
